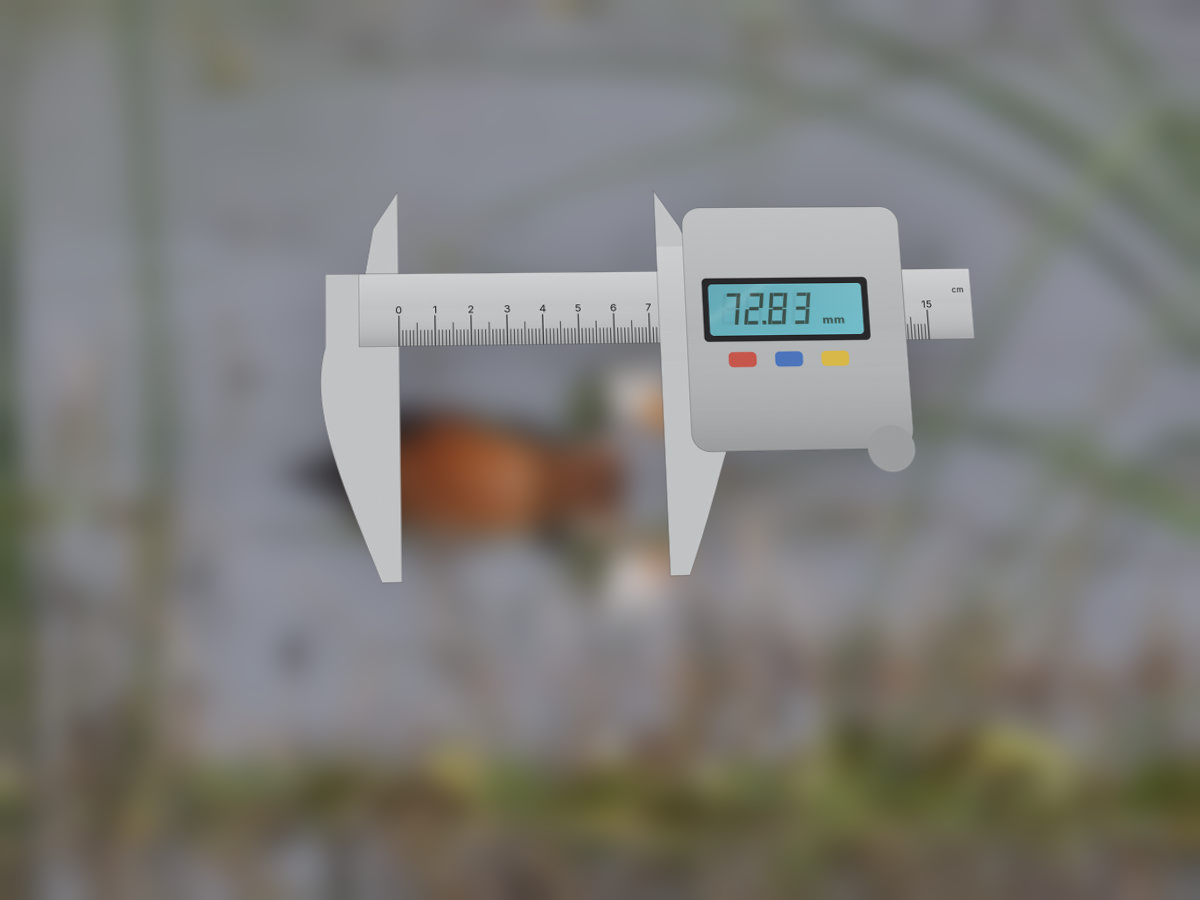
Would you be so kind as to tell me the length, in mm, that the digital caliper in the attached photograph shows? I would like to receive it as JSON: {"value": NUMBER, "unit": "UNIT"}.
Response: {"value": 72.83, "unit": "mm"}
